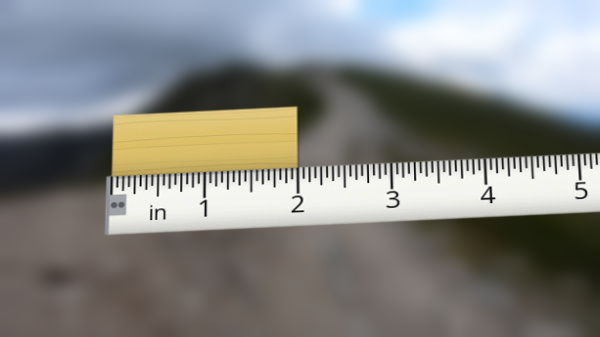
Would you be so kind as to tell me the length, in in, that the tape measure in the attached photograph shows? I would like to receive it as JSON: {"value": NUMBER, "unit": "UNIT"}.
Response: {"value": 2, "unit": "in"}
